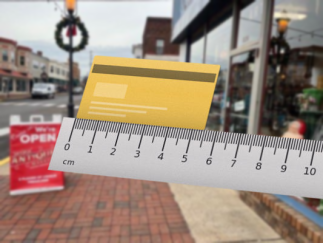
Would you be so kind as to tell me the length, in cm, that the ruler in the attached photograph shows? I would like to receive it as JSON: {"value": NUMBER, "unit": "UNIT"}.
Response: {"value": 5.5, "unit": "cm"}
